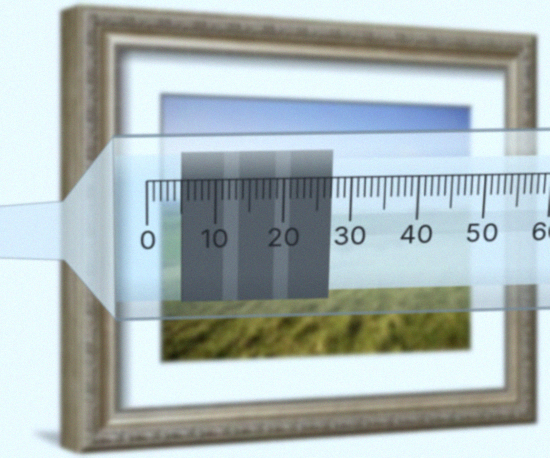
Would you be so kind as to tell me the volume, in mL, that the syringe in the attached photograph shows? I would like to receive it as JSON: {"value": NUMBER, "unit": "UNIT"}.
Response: {"value": 5, "unit": "mL"}
